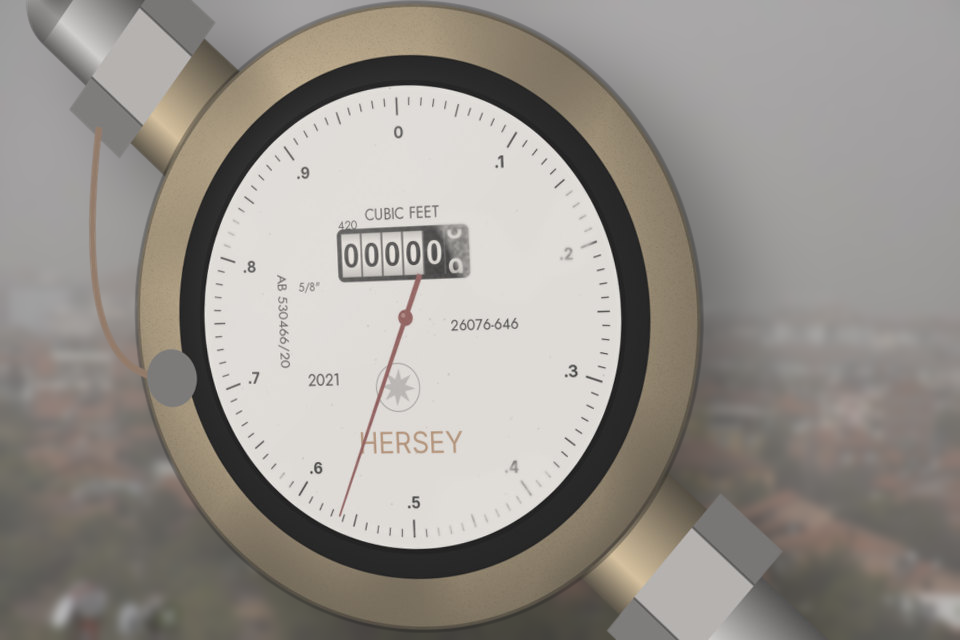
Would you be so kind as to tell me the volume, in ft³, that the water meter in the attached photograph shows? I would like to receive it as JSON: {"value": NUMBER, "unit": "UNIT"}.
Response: {"value": 8.56, "unit": "ft³"}
